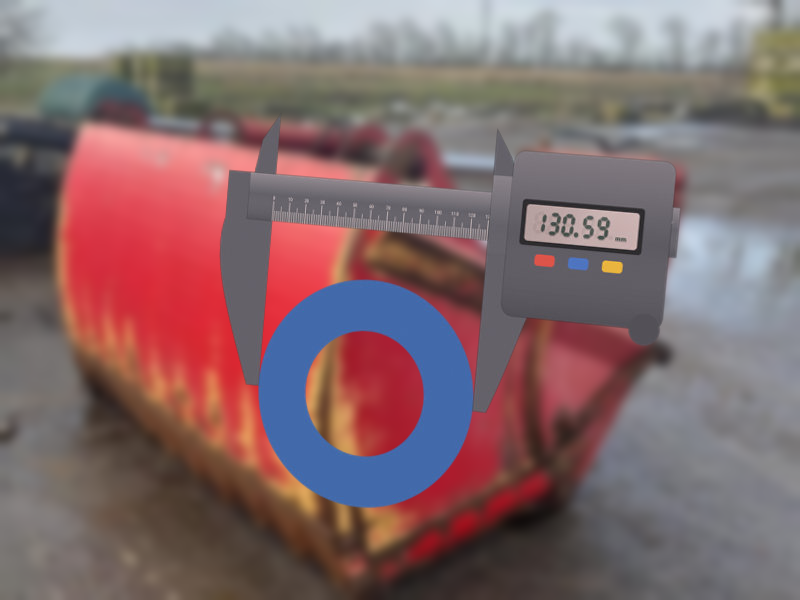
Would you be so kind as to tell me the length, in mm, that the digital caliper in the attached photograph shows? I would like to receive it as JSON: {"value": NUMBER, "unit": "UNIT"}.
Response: {"value": 130.59, "unit": "mm"}
